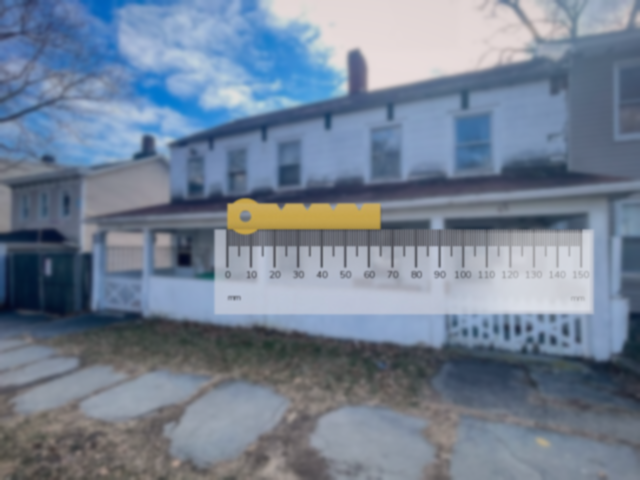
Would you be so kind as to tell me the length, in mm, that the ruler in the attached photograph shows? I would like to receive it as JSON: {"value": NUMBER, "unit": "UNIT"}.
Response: {"value": 65, "unit": "mm"}
